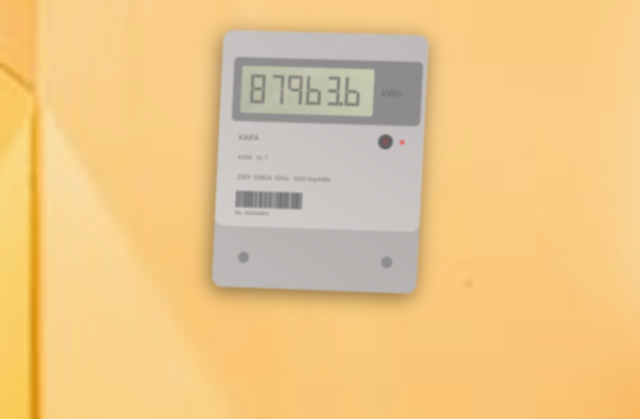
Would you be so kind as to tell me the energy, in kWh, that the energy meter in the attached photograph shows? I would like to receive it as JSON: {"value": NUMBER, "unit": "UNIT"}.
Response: {"value": 87963.6, "unit": "kWh"}
